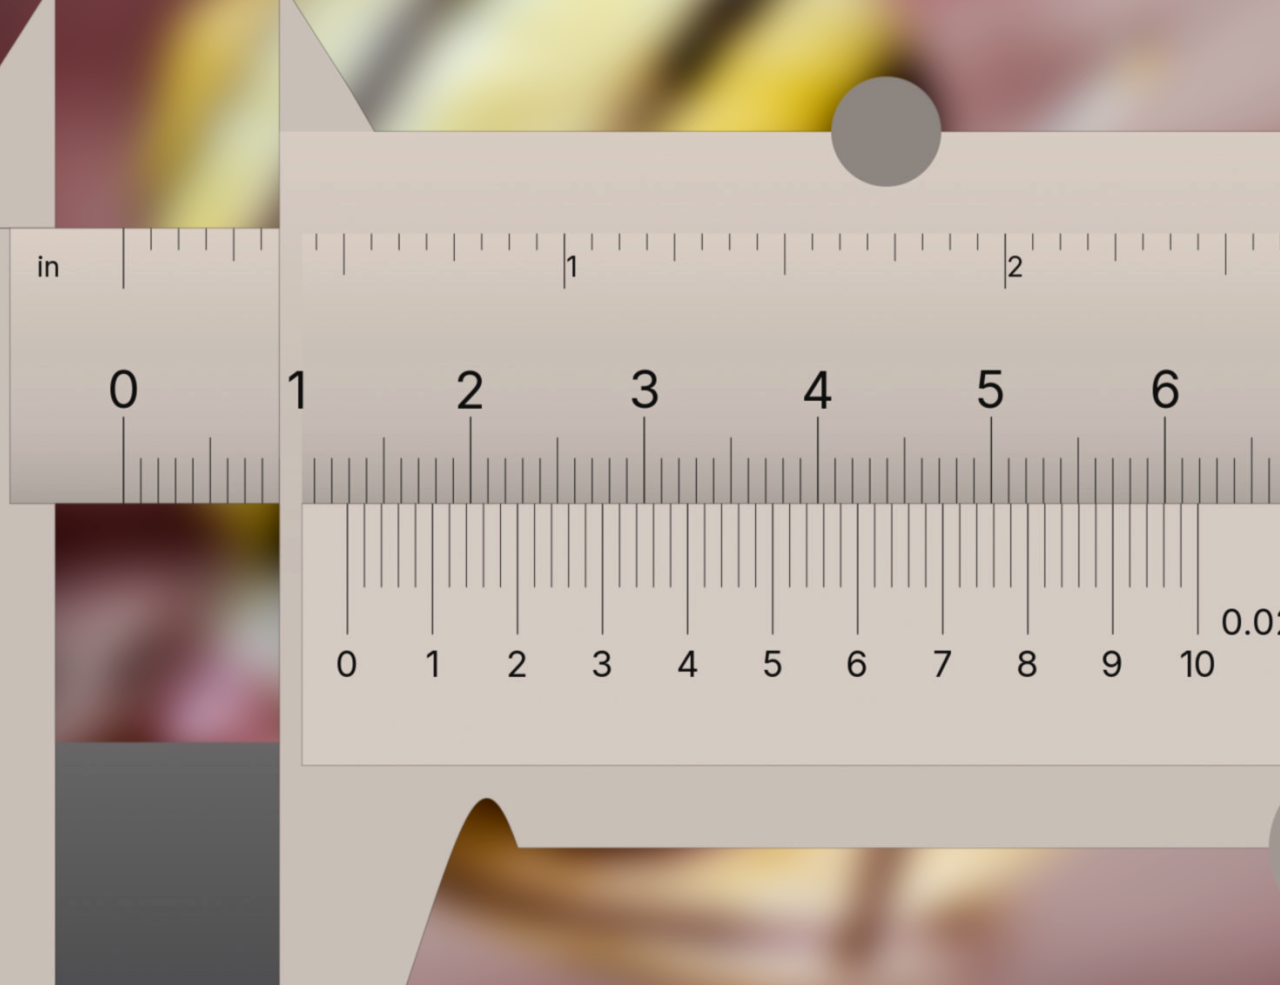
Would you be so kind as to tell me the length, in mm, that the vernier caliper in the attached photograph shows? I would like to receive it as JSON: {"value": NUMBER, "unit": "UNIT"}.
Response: {"value": 12.9, "unit": "mm"}
